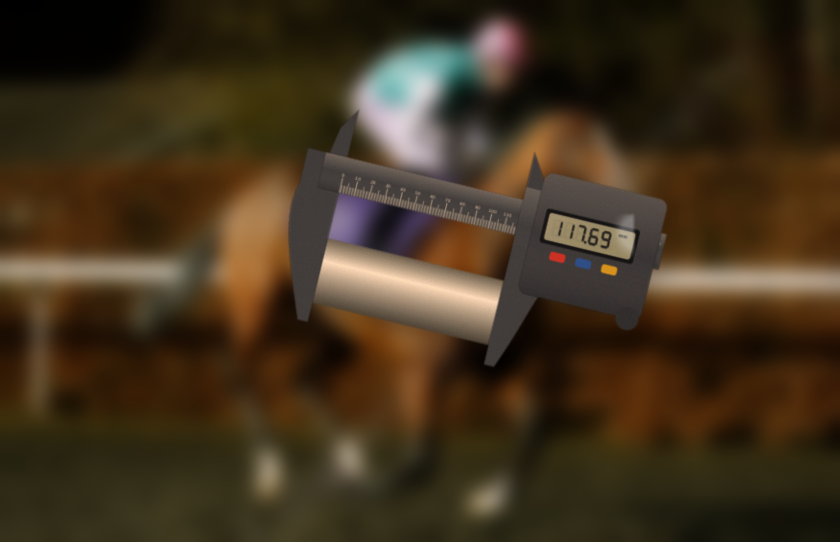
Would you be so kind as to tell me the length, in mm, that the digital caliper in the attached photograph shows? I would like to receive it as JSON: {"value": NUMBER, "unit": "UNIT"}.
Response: {"value": 117.69, "unit": "mm"}
